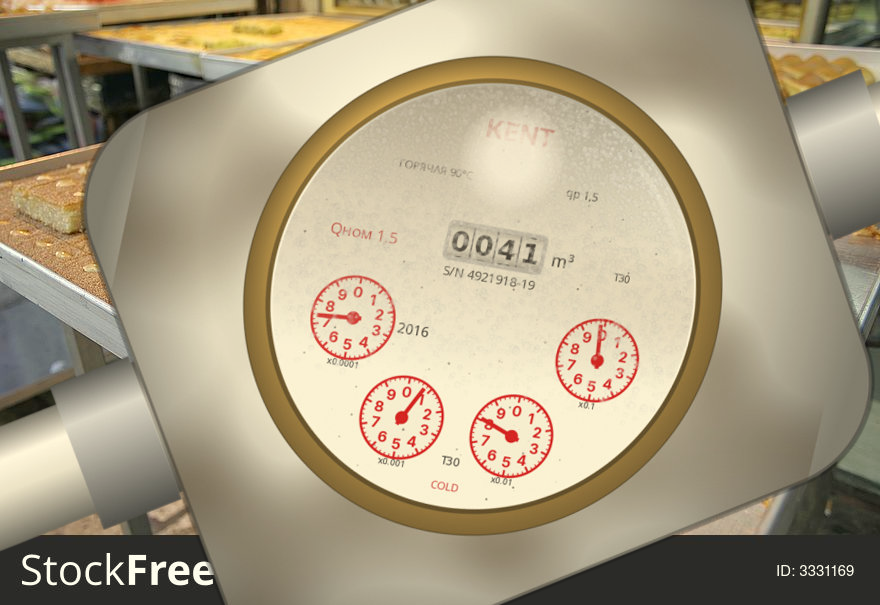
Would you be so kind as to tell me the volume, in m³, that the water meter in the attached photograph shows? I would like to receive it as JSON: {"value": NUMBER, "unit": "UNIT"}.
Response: {"value": 40.9807, "unit": "m³"}
